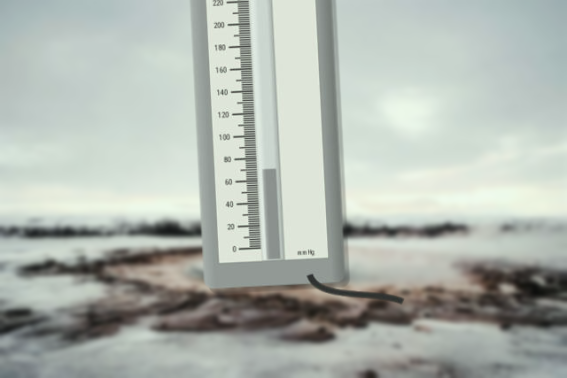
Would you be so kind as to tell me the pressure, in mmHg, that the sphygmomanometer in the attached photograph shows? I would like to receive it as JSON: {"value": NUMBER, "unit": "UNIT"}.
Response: {"value": 70, "unit": "mmHg"}
